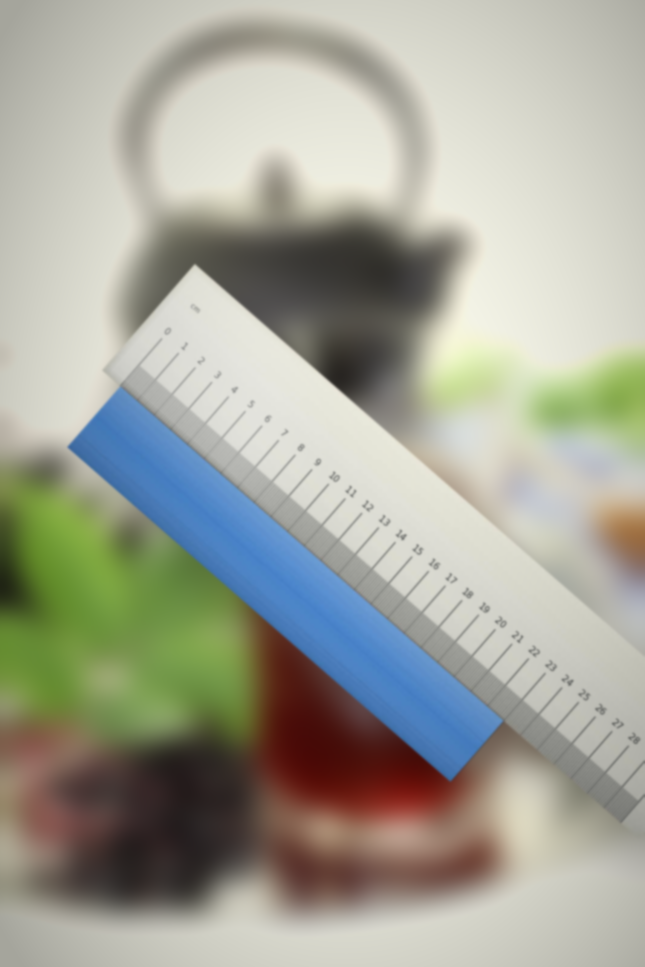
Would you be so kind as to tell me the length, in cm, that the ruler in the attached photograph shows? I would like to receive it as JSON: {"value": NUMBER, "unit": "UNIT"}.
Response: {"value": 23, "unit": "cm"}
